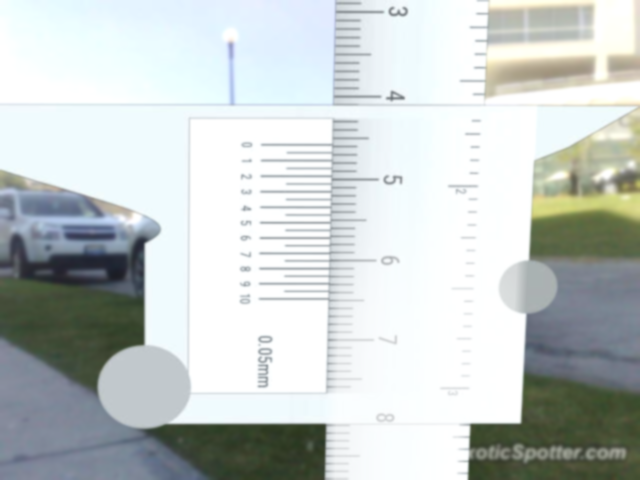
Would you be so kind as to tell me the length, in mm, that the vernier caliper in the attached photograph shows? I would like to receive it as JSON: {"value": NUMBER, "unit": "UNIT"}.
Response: {"value": 45.8, "unit": "mm"}
